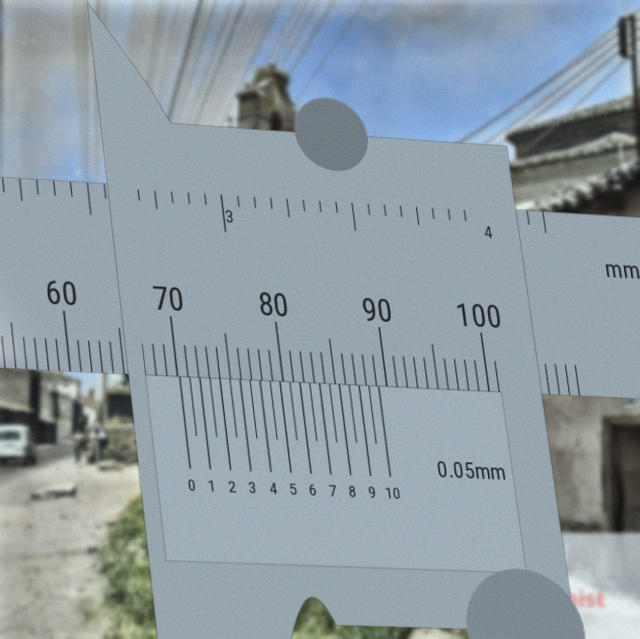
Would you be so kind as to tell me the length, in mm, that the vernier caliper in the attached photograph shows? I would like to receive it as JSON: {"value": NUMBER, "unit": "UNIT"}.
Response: {"value": 70.2, "unit": "mm"}
